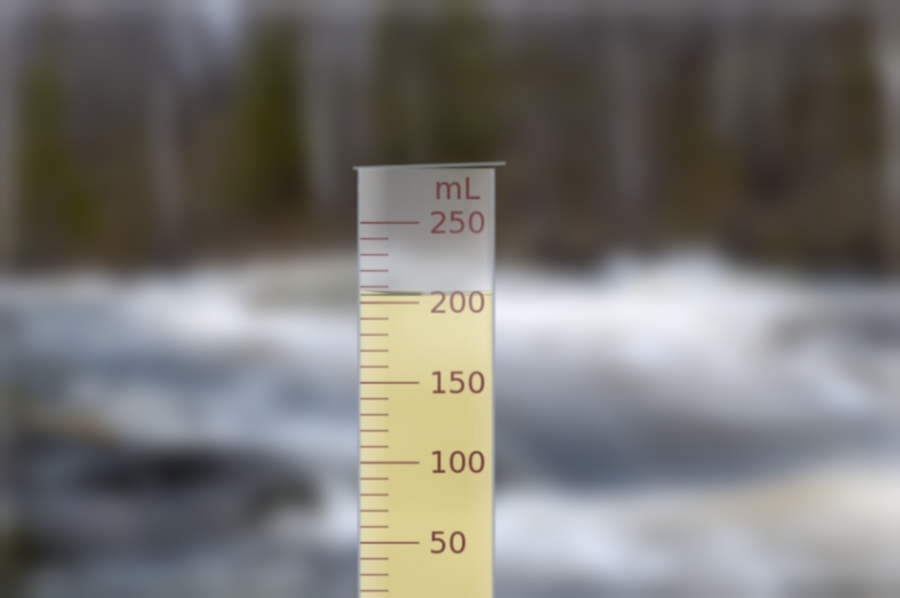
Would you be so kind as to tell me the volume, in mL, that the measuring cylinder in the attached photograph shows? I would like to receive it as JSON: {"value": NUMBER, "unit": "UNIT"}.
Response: {"value": 205, "unit": "mL"}
